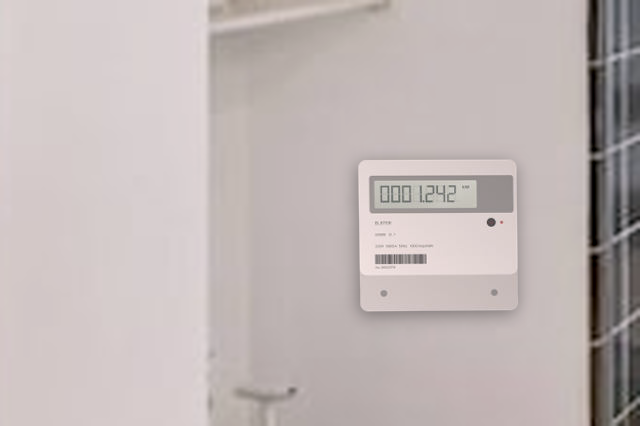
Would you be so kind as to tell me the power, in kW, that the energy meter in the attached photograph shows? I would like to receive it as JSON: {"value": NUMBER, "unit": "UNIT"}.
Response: {"value": 1.242, "unit": "kW"}
